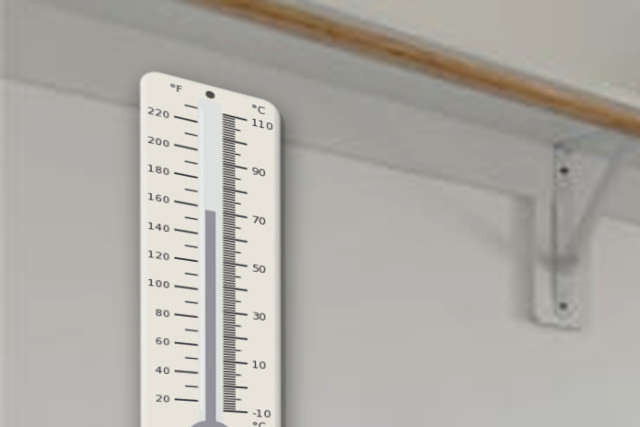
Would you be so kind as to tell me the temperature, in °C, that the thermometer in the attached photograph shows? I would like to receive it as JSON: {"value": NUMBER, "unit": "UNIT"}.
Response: {"value": 70, "unit": "°C"}
